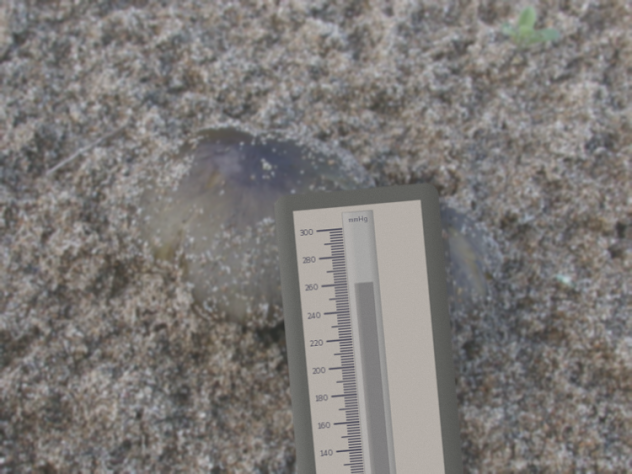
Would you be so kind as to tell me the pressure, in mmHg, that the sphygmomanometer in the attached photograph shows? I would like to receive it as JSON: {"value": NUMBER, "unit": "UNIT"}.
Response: {"value": 260, "unit": "mmHg"}
